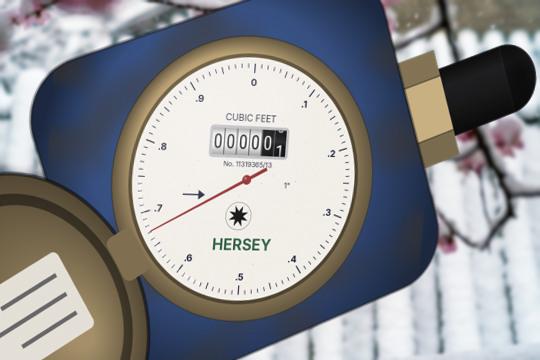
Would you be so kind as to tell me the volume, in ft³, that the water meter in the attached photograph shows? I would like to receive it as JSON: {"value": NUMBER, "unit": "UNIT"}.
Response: {"value": 0.67, "unit": "ft³"}
